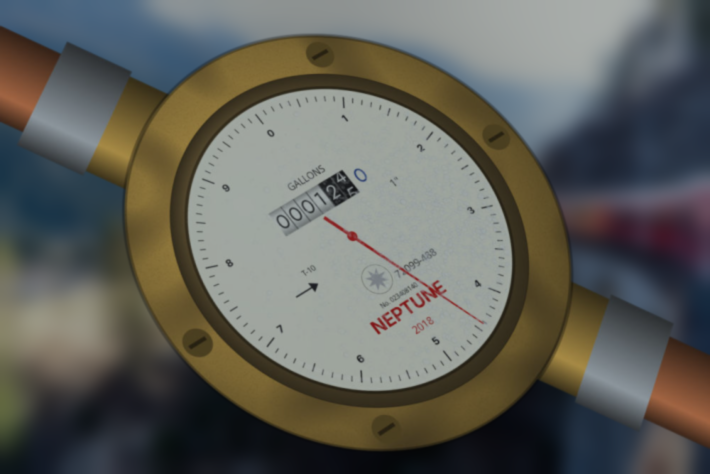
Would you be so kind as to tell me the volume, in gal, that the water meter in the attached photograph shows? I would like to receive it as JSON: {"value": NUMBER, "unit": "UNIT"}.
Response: {"value": 1244.4, "unit": "gal"}
